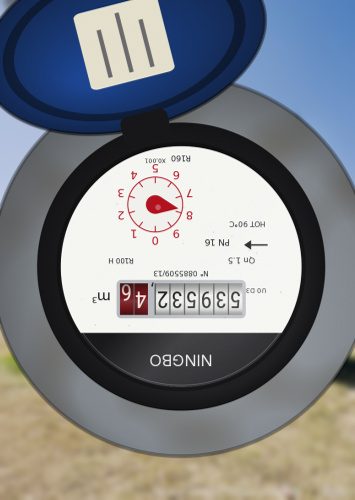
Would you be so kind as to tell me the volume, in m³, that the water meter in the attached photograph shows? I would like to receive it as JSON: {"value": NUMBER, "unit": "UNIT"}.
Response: {"value": 539532.457, "unit": "m³"}
